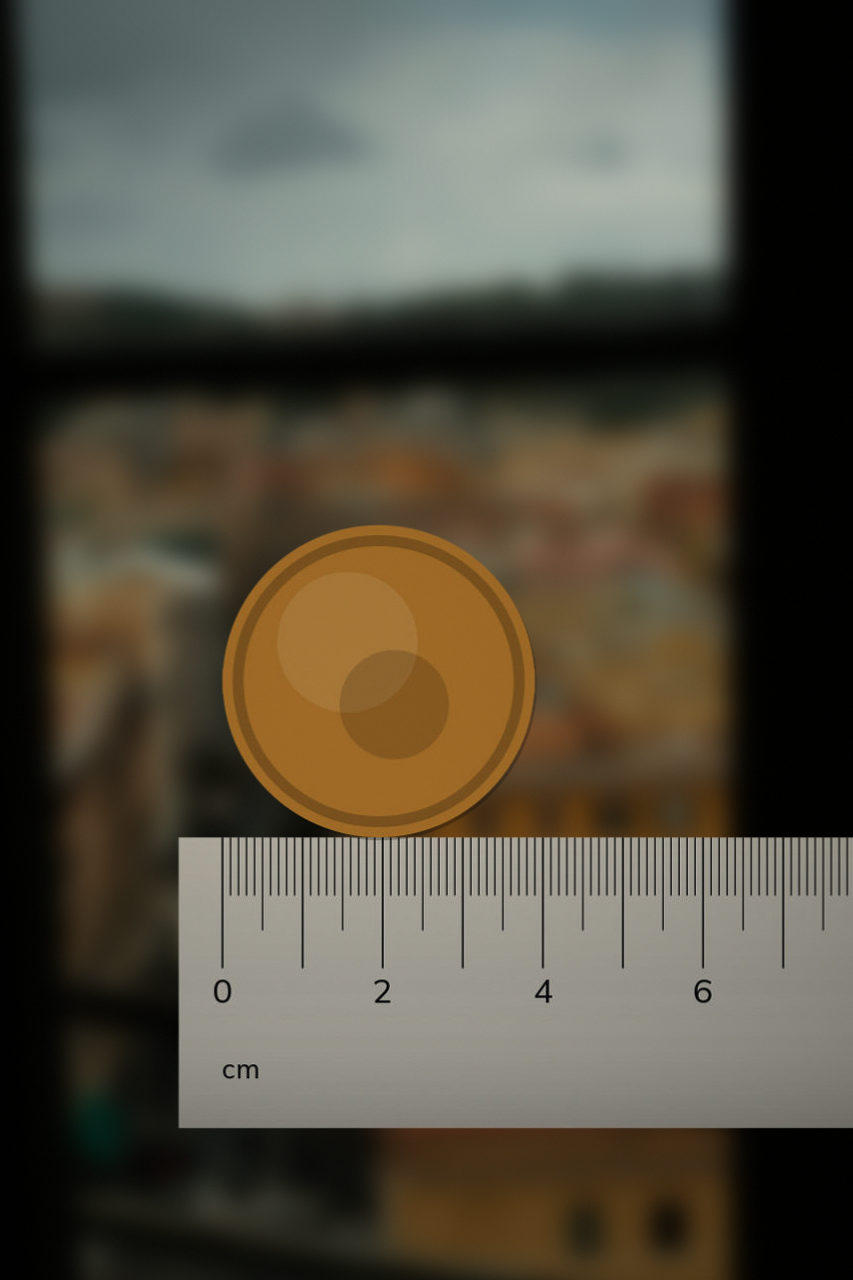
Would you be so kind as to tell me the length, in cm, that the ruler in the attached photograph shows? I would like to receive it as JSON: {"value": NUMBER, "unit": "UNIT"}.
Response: {"value": 3.9, "unit": "cm"}
